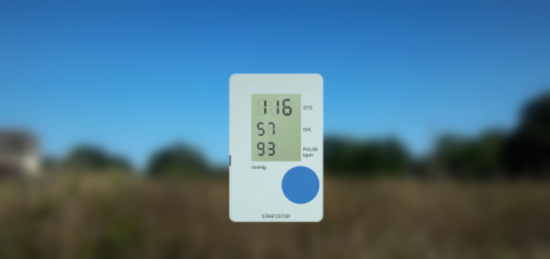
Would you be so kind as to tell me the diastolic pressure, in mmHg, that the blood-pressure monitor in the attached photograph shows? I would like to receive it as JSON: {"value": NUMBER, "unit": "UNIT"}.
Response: {"value": 57, "unit": "mmHg"}
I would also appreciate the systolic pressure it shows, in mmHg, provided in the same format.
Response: {"value": 116, "unit": "mmHg"}
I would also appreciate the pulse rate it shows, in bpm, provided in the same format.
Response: {"value": 93, "unit": "bpm"}
